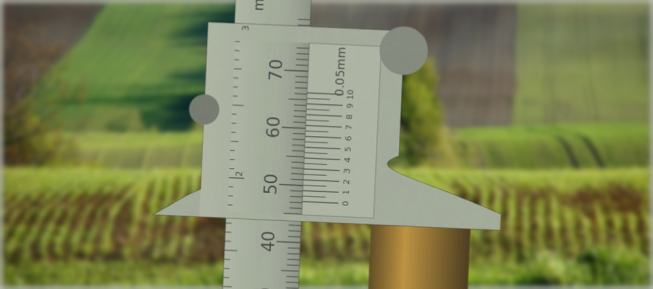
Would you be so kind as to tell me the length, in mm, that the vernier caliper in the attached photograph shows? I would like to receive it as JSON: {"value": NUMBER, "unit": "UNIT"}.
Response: {"value": 47.2, "unit": "mm"}
